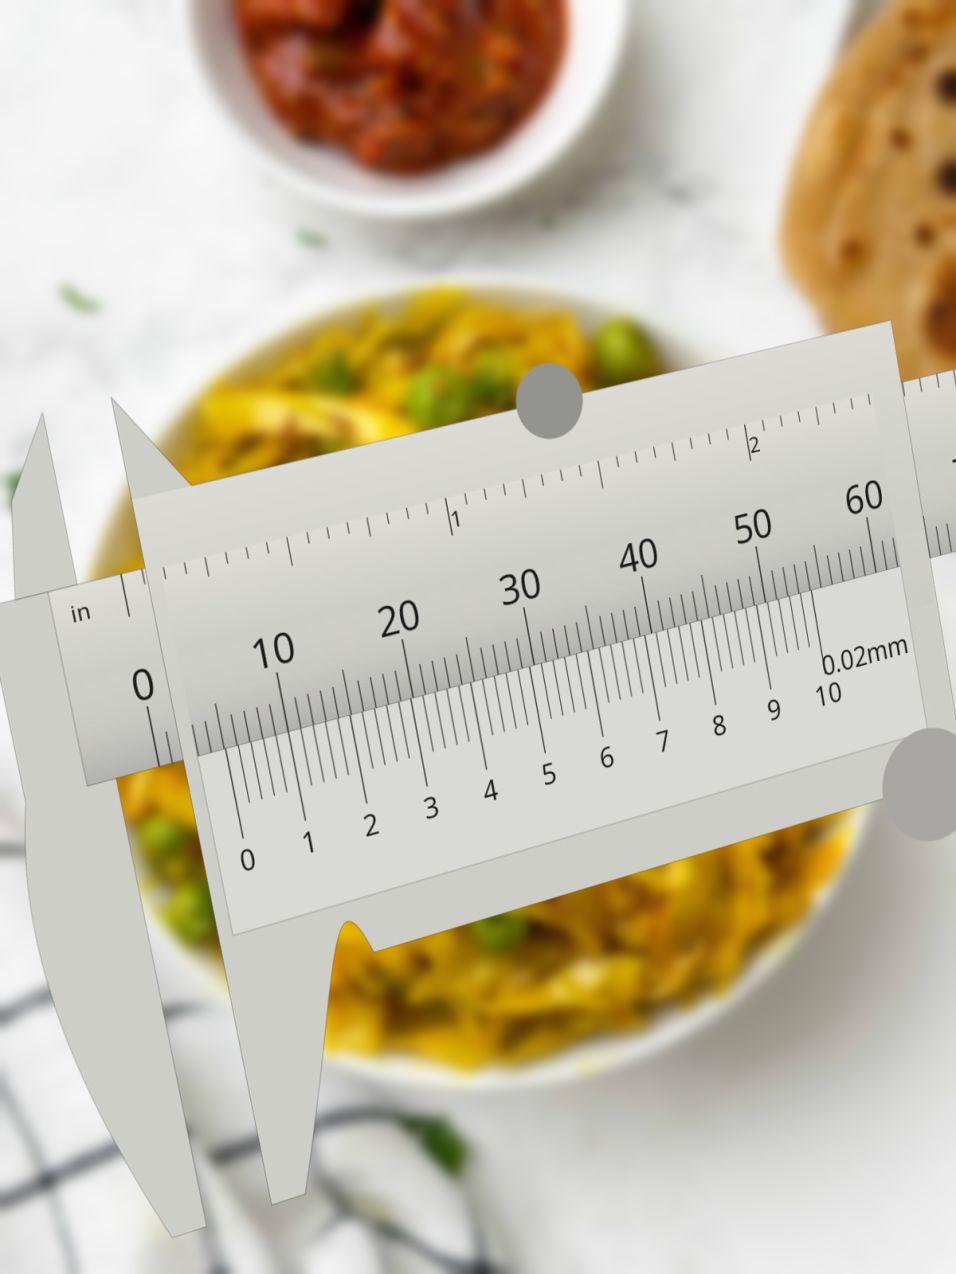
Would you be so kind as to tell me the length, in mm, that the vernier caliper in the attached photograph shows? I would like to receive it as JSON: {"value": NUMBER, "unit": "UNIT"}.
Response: {"value": 5.1, "unit": "mm"}
